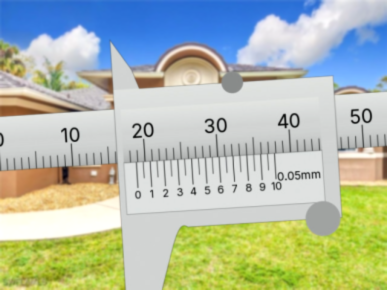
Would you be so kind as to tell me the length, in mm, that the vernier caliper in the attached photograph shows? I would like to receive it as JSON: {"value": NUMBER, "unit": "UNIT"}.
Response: {"value": 18.8, "unit": "mm"}
